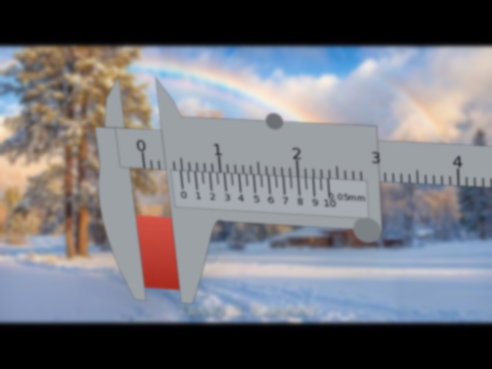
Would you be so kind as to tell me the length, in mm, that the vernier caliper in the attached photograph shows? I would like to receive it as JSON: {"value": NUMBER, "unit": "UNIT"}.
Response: {"value": 4.8, "unit": "mm"}
